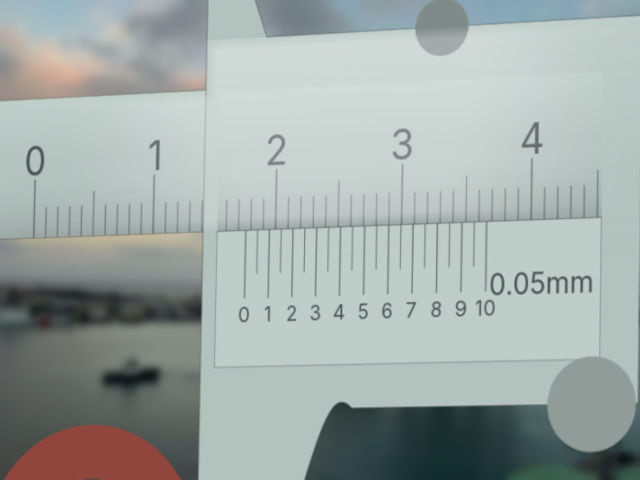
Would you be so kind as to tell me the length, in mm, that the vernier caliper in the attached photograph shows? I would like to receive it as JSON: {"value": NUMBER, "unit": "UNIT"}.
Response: {"value": 17.6, "unit": "mm"}
